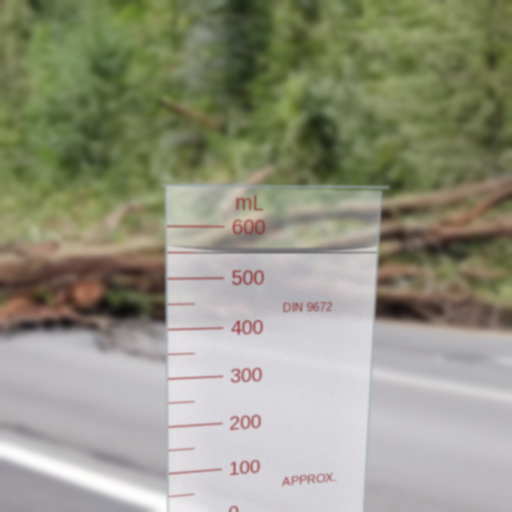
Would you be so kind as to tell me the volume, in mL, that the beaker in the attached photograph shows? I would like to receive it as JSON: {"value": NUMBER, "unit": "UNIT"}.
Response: {"value": 550, "unit": "mL"}
